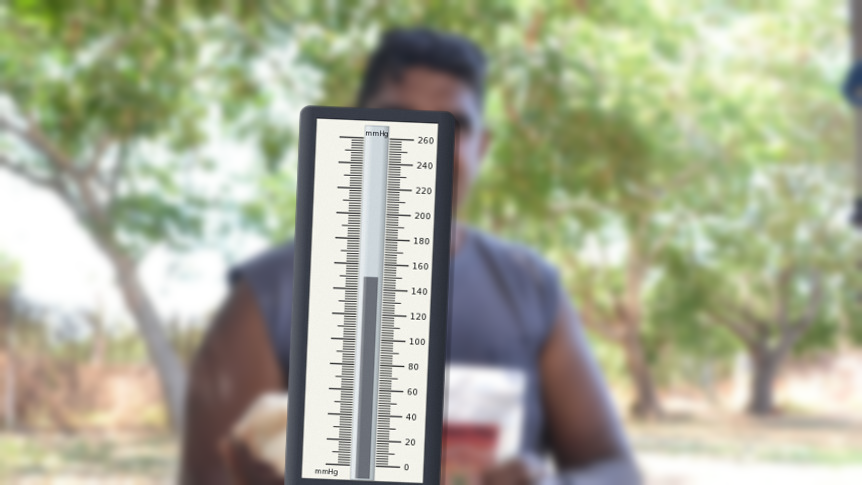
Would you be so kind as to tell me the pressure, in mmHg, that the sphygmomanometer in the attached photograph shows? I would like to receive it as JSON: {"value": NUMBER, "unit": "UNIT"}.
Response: {"value": 150, "unit": "mmHg"}
